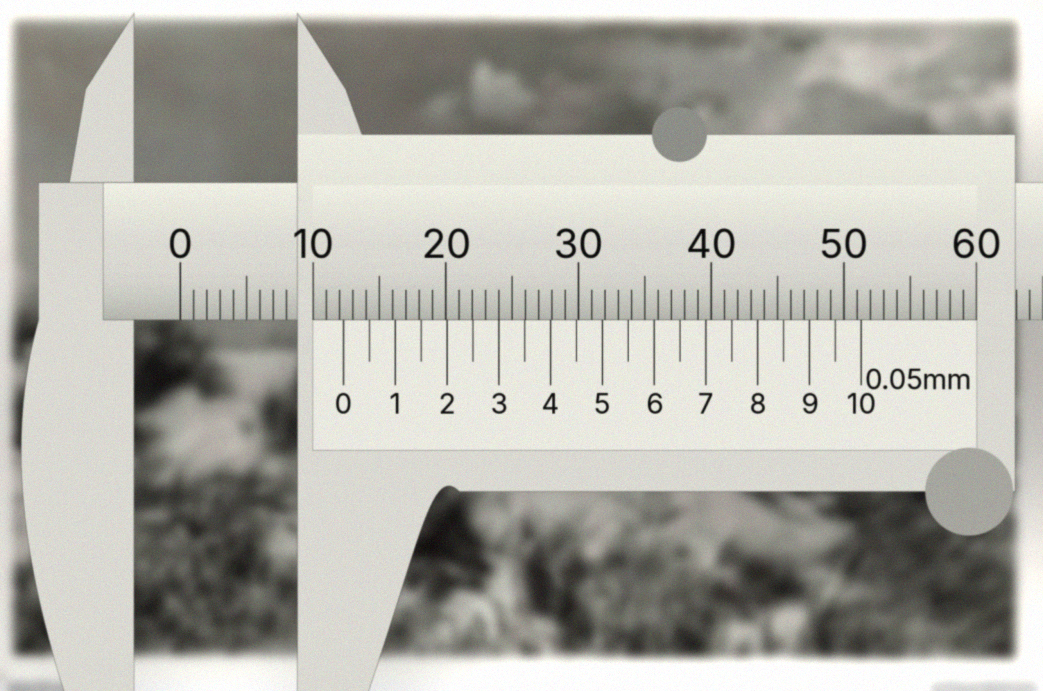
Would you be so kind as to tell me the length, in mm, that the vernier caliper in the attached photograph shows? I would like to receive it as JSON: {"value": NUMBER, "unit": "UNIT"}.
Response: {"value": 12.3, "unit": "mm"}
